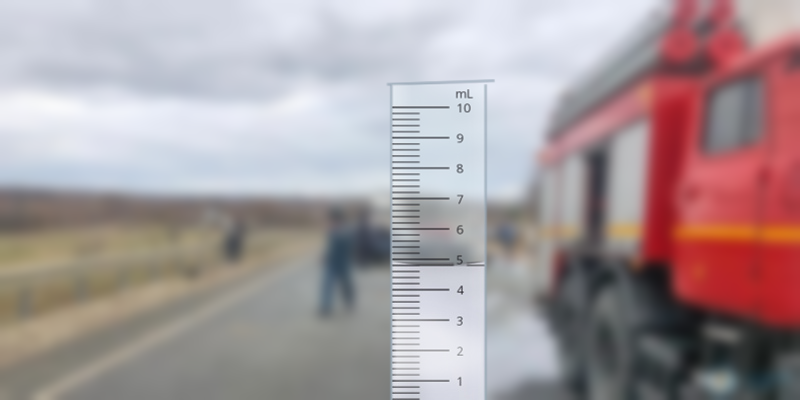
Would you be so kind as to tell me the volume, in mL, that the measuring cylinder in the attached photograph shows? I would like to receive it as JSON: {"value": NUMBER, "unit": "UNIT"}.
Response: {"value": 4.8, "unit": "mL"}
